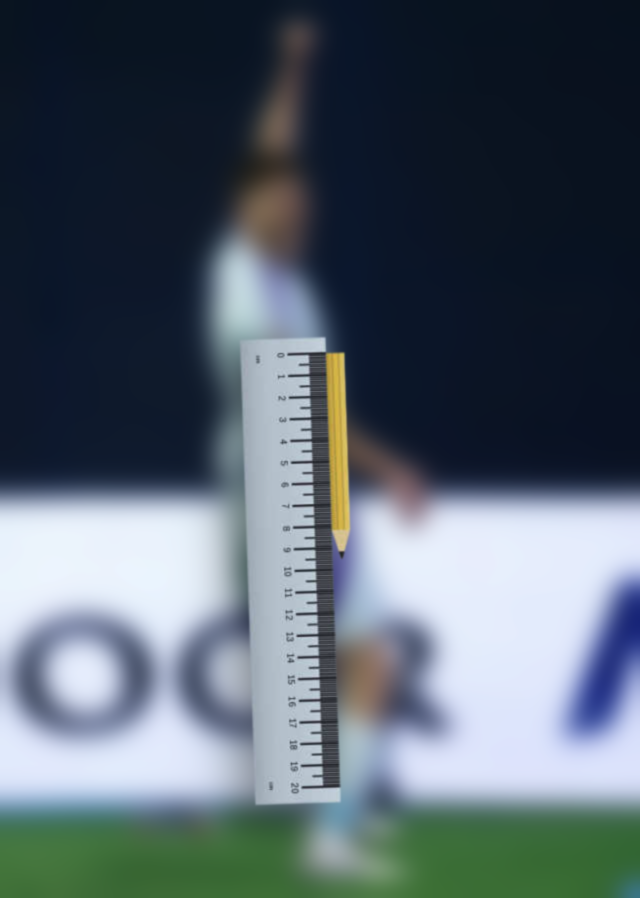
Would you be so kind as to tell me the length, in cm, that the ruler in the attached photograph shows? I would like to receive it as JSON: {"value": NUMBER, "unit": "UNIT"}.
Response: {"value": 9.5, "unit": "cm"}
